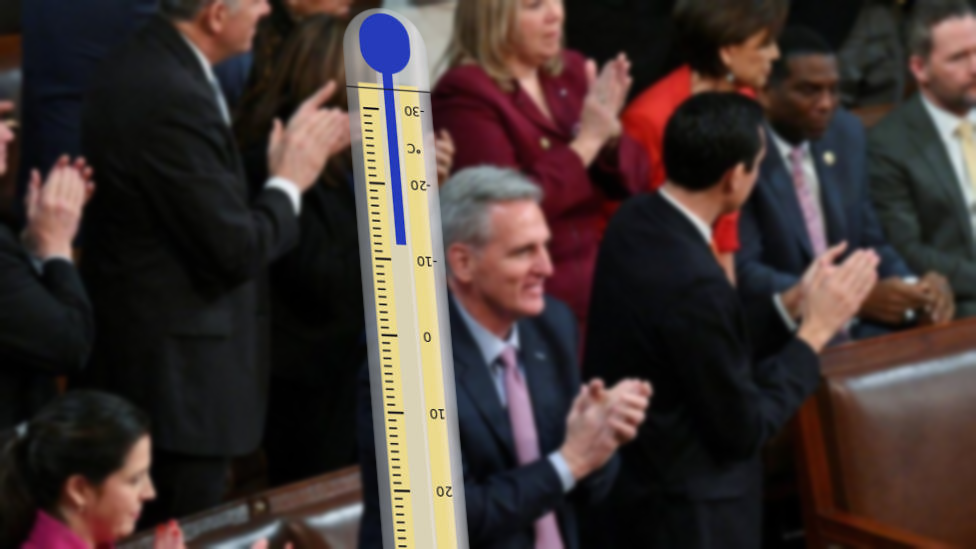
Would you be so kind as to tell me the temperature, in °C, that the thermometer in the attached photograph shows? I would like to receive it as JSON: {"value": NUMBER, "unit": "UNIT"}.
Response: {"value": -12, "unit": "°C"}
